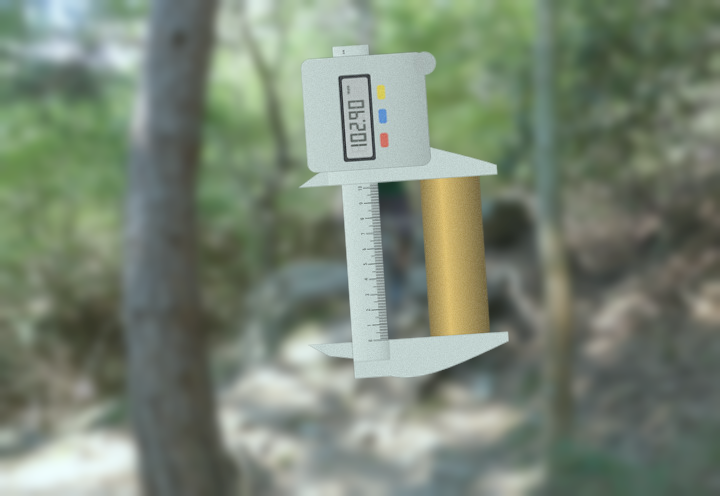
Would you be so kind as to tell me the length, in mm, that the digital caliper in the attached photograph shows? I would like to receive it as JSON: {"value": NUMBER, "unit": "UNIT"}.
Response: {"value": 102.90, "unit": "mm"}
